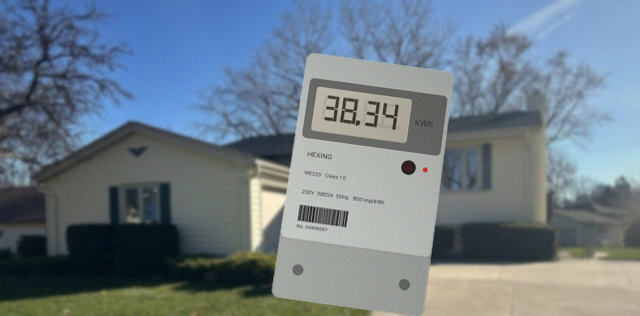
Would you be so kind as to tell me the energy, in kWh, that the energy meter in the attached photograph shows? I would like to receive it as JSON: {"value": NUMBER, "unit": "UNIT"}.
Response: {"value": 38.34, "unit": "kWh"}
